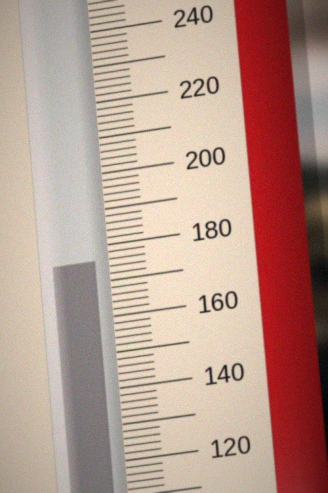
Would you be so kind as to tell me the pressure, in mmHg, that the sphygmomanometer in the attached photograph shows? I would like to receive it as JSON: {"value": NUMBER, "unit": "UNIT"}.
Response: {"value": 176, "unit": "mmHg"}
